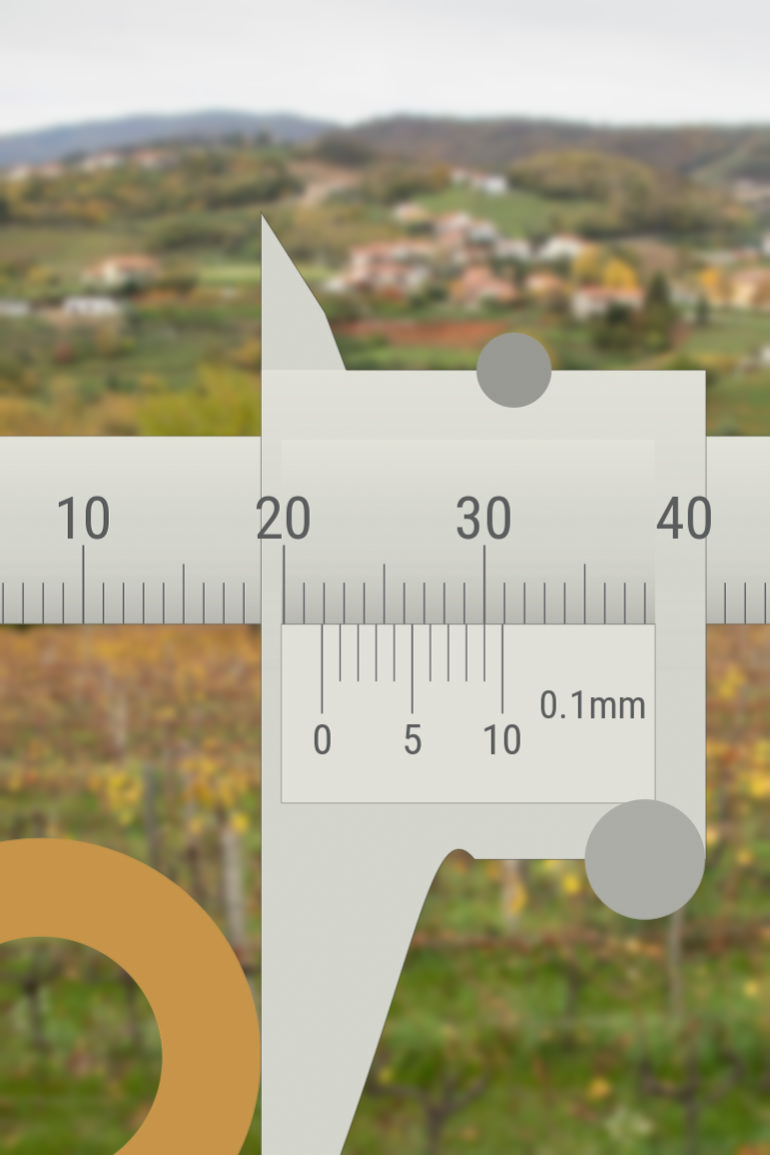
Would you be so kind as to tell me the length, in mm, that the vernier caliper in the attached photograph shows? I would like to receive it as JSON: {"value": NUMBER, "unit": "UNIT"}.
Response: {"value": 21.9, "unit": "mm"}
